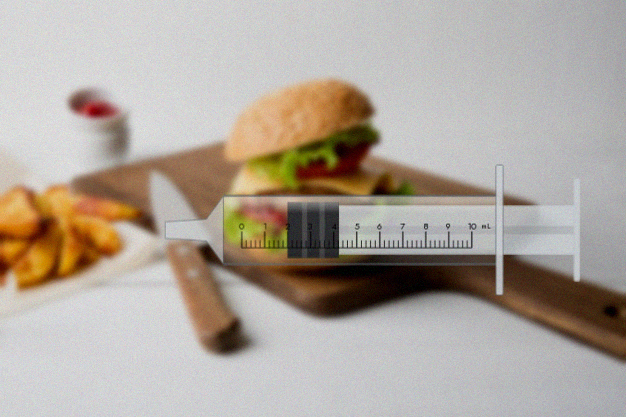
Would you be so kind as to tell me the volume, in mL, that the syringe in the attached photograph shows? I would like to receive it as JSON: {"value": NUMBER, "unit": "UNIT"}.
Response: {"value": 2, "unit": "mL"}
